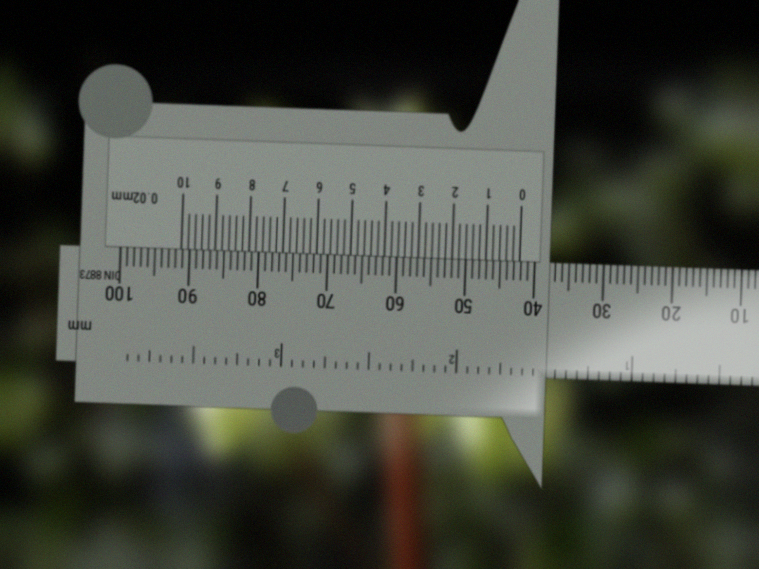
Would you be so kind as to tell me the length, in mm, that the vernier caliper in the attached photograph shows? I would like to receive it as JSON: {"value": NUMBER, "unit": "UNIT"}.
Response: {"value": 42.2, "unit": "mm"}
